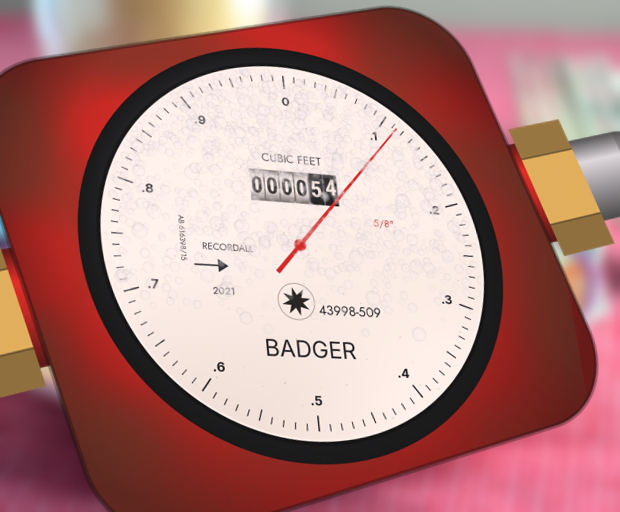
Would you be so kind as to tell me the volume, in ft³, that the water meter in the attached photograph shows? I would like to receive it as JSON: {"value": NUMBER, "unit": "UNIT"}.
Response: {"value": 54.11, "unit": "ft³"}
